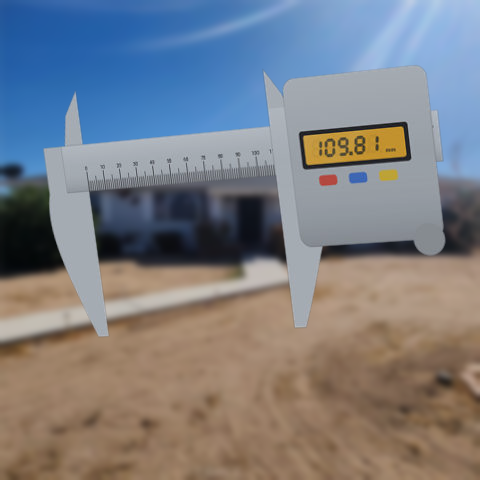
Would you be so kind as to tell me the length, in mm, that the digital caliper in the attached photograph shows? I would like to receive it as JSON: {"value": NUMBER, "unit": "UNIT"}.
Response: {"value": 109.81, "unit": "mm"}
